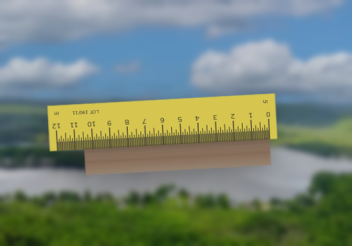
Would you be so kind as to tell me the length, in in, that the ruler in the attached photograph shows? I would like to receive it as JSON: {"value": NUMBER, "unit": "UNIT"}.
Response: {"value": 10.5, "unit": "in"}
